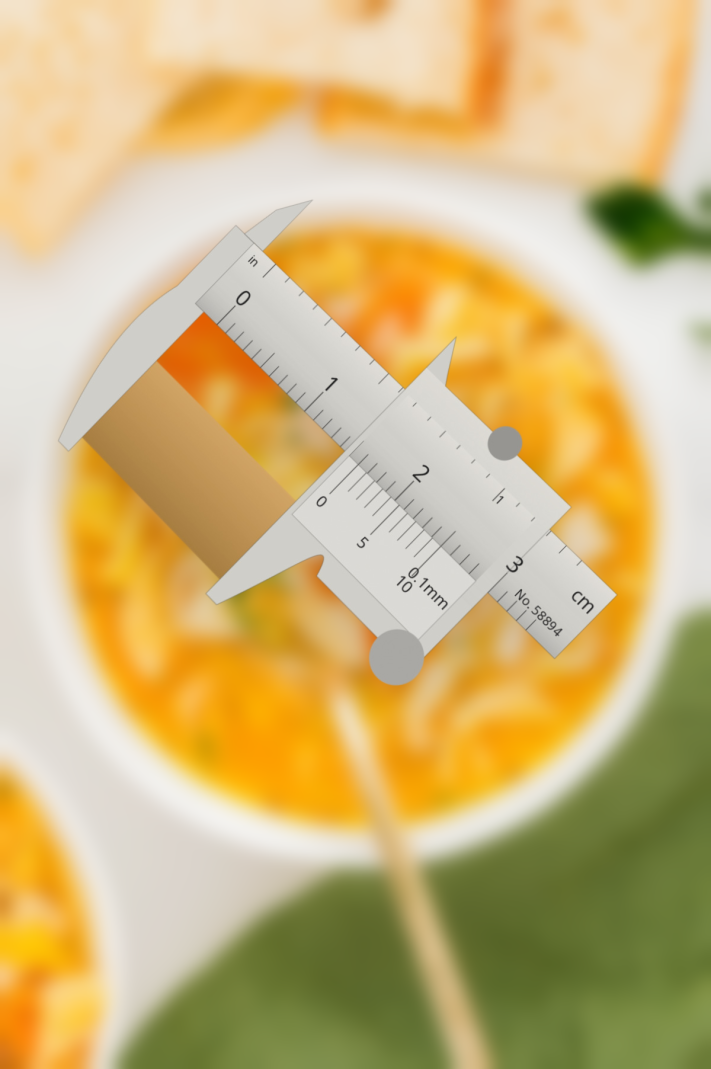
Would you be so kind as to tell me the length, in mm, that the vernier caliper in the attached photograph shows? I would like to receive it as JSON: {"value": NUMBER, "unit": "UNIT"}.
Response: {"value": 16.0, "unit": "mm"}
